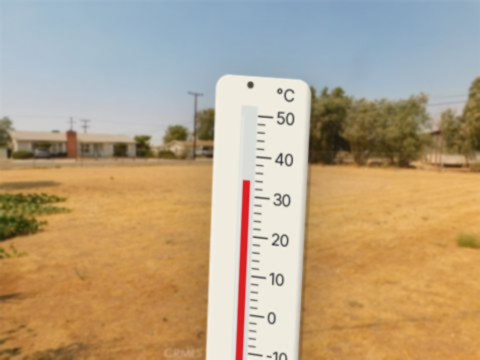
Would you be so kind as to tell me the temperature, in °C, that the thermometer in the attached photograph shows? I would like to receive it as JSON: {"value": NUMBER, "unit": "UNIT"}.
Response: {"value": 34, "unit": "°C"}
